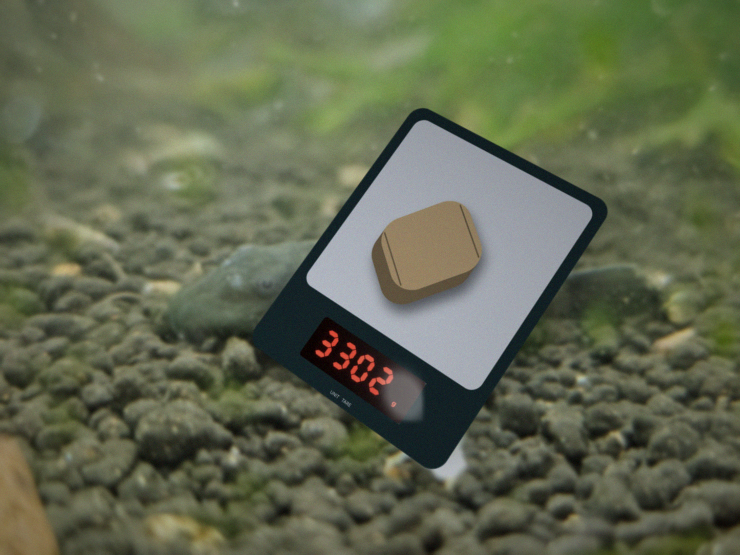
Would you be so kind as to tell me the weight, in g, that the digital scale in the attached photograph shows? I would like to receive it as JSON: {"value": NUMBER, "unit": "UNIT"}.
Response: {"value": 3302, "unit": "g"}
